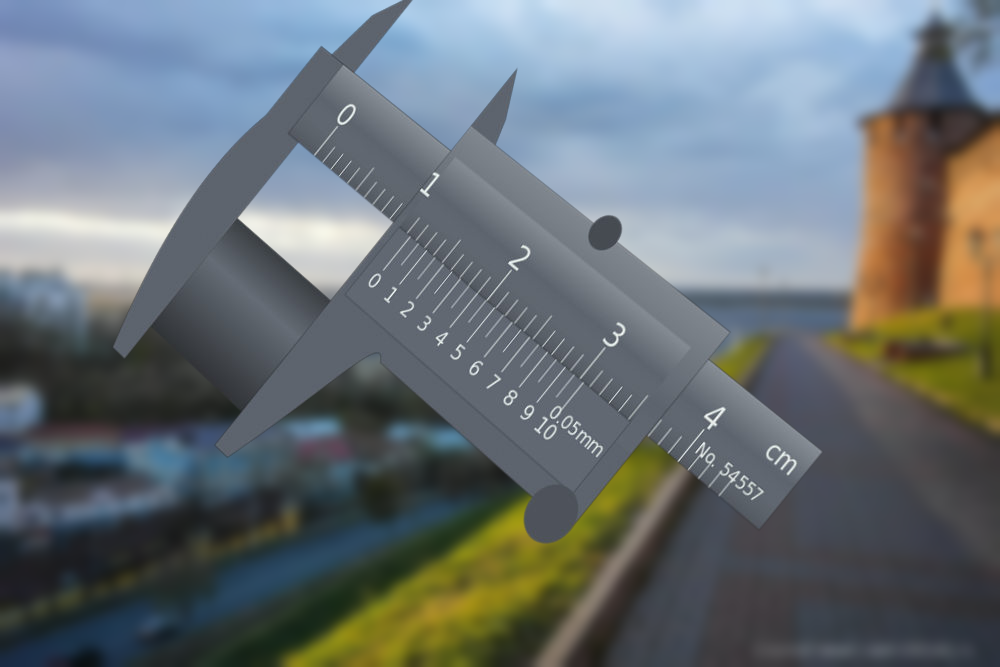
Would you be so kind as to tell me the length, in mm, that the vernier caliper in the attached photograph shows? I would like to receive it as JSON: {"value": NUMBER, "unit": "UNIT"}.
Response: {"value": 11.4, "unit": "mm"}
